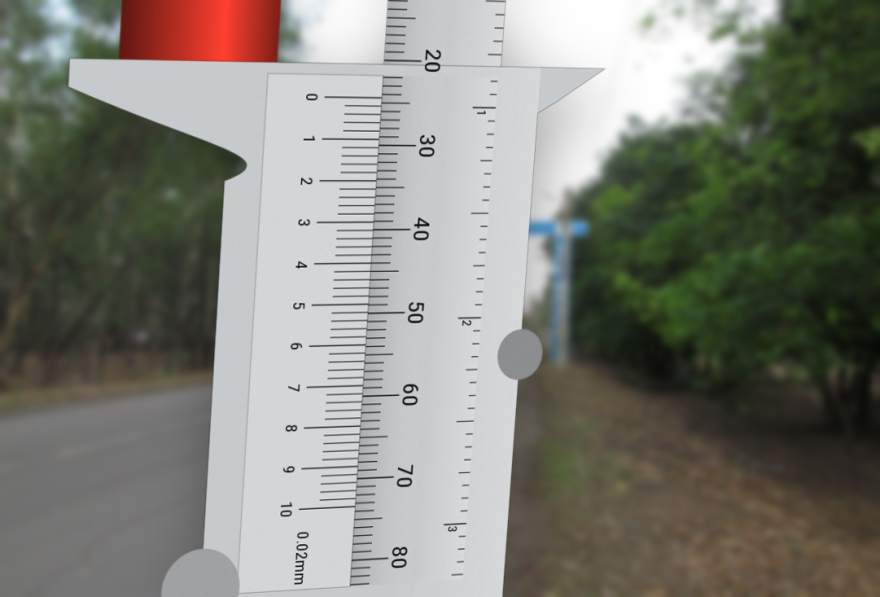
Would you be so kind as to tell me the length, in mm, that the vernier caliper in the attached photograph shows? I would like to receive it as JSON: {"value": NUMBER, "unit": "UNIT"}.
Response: {"value": 24.4, "unit": "mm"}
